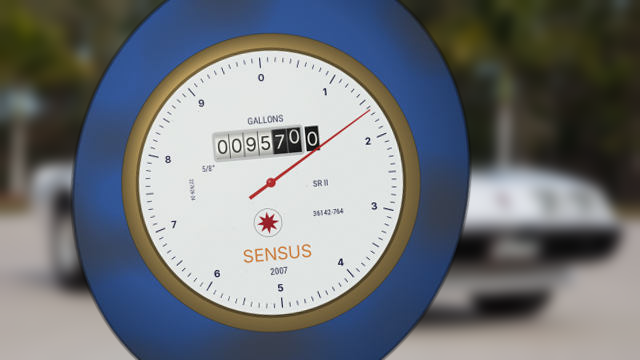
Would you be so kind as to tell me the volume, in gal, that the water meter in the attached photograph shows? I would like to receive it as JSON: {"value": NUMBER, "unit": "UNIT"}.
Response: {"value": 95701.6, "unit": "gal"}
